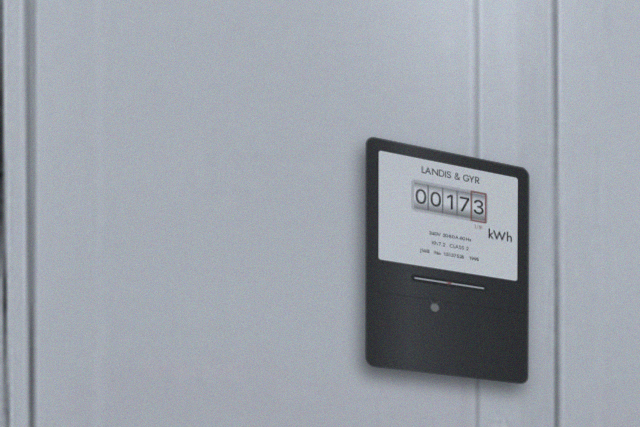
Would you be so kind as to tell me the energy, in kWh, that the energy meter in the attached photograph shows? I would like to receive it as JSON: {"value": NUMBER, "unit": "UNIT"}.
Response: {"value": 17.3, "unit": "kWh"}
